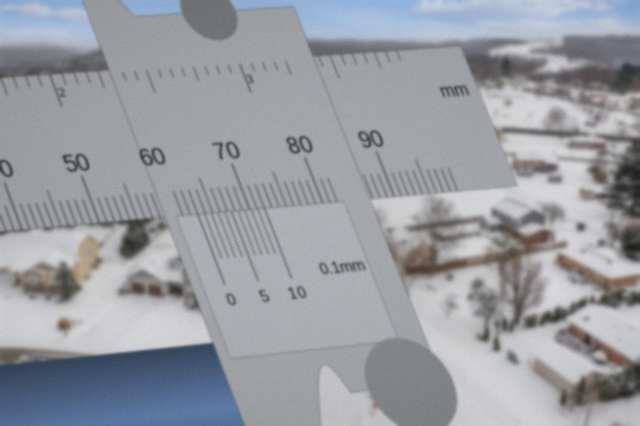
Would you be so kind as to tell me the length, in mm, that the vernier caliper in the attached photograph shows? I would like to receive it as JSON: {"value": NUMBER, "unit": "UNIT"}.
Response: {"value": 63.0, "unit": "mm"}
